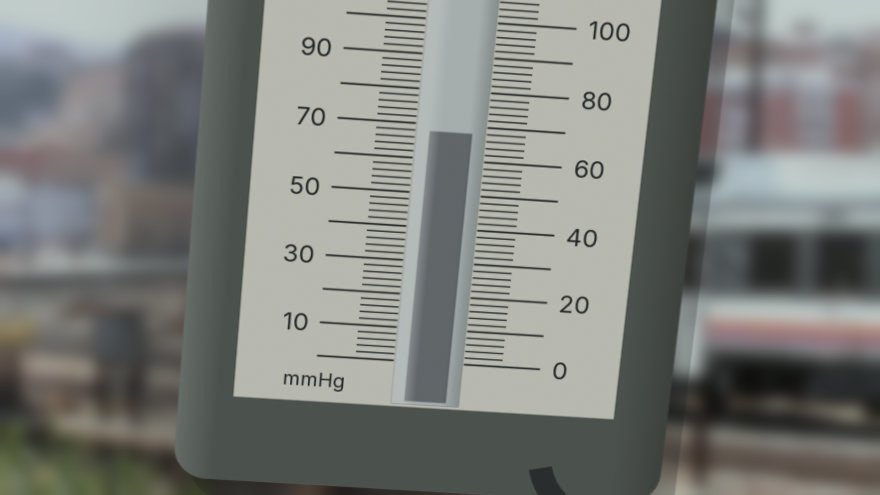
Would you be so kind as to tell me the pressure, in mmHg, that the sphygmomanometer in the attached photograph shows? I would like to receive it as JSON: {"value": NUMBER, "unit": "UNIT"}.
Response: {"value": 68, "unit": "mmHg"}
